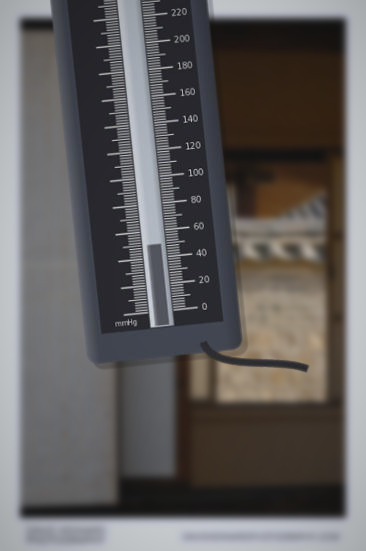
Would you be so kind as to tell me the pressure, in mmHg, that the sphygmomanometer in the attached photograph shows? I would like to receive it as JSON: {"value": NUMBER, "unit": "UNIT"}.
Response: {"value": 50, "unit": "mmHg"}
